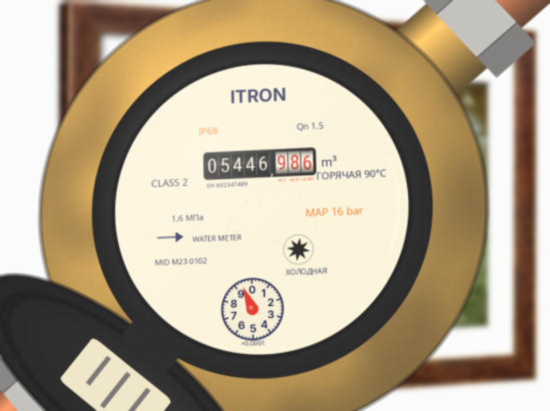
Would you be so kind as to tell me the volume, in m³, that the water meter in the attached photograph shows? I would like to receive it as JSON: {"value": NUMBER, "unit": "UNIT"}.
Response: {"value": 5446.9859, "unit": "m³"}
